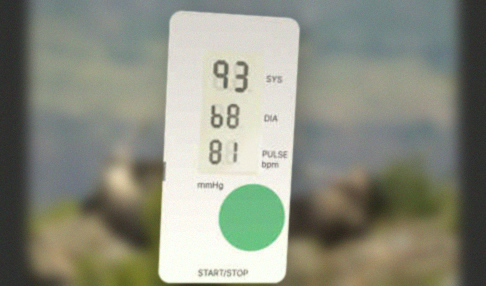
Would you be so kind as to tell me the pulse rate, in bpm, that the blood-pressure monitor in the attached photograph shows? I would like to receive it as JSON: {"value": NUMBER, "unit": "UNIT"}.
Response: {"value": 81, "unit": "bpm"}
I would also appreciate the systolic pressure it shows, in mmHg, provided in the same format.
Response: {"value": 93, "unit": "mmHg"}
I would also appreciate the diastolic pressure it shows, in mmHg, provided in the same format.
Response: {"value": 68, "unit": "mmHg"}
